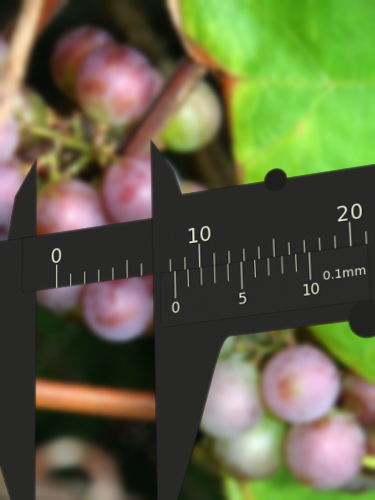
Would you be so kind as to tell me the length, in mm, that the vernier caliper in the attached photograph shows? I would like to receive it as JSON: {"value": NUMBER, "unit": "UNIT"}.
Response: {"value": 8.3, "unit": "mm"}
